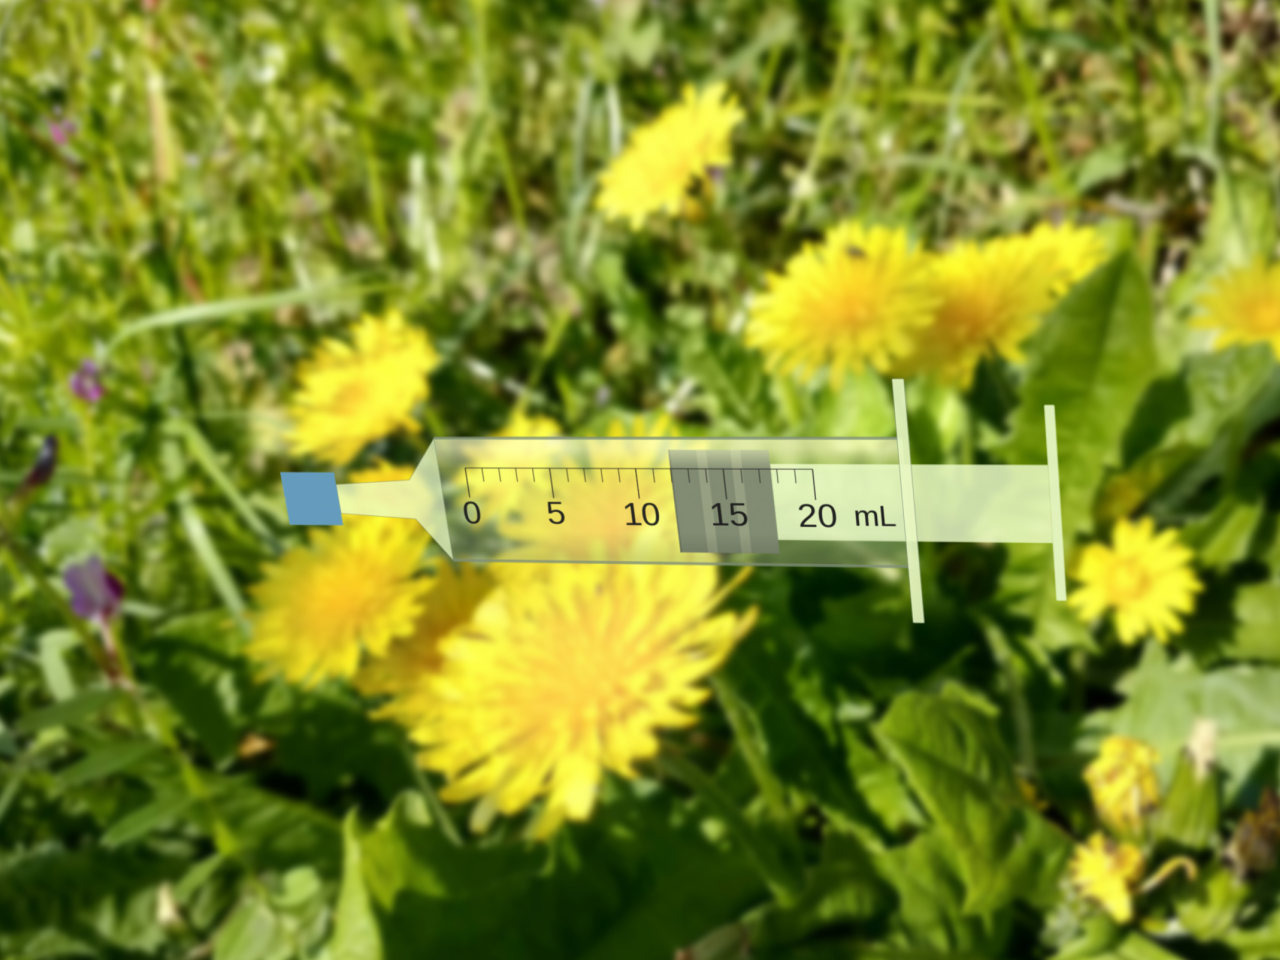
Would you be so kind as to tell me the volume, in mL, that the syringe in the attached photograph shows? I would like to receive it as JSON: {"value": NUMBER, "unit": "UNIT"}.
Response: {"value": 12, "unit": "mL"}
